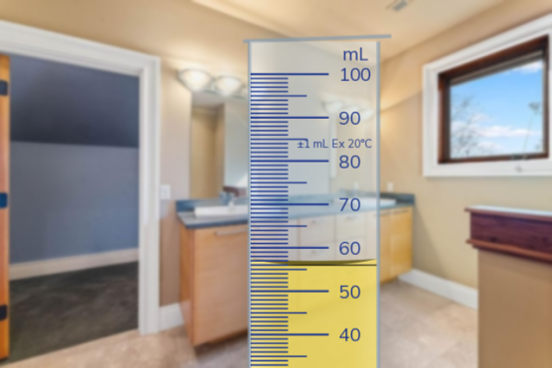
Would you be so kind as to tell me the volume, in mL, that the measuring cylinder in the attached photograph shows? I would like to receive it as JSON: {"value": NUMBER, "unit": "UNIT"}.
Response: {"value": 56, "unit": "mL"}
